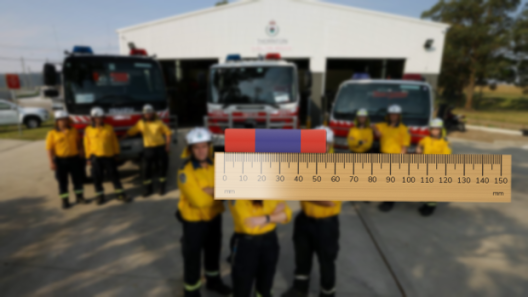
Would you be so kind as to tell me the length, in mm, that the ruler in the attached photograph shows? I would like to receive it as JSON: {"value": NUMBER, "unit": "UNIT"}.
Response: {"value": 55, "unit": "mm"}
